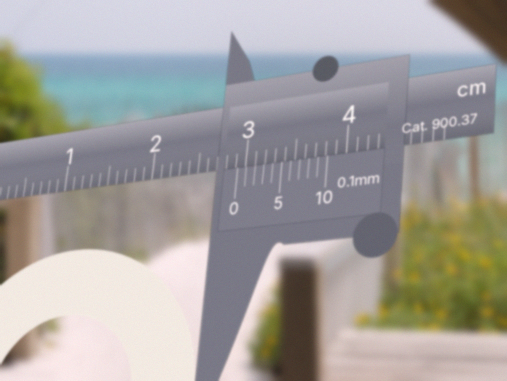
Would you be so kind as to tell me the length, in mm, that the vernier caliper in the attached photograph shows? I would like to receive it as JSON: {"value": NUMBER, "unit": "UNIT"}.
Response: {"value": 29.2, "unit": "mm"}
